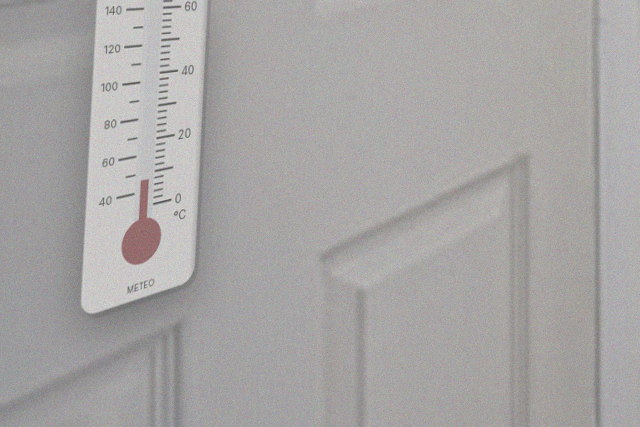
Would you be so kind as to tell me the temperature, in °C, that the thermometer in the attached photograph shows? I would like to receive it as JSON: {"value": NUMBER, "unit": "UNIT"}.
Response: {"value": 8, "unit": "°C"}
